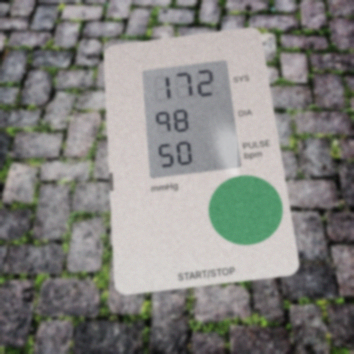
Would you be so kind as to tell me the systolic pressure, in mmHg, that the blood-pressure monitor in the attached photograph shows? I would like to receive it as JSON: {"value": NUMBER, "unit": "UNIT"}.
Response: {"value": 172, "unit": "mmHg"}
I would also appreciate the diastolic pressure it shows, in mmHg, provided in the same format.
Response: {"value": 98, "unit": "mmHg"}
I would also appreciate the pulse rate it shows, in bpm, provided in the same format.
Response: {"value": 50, "unit": "bpm"}
